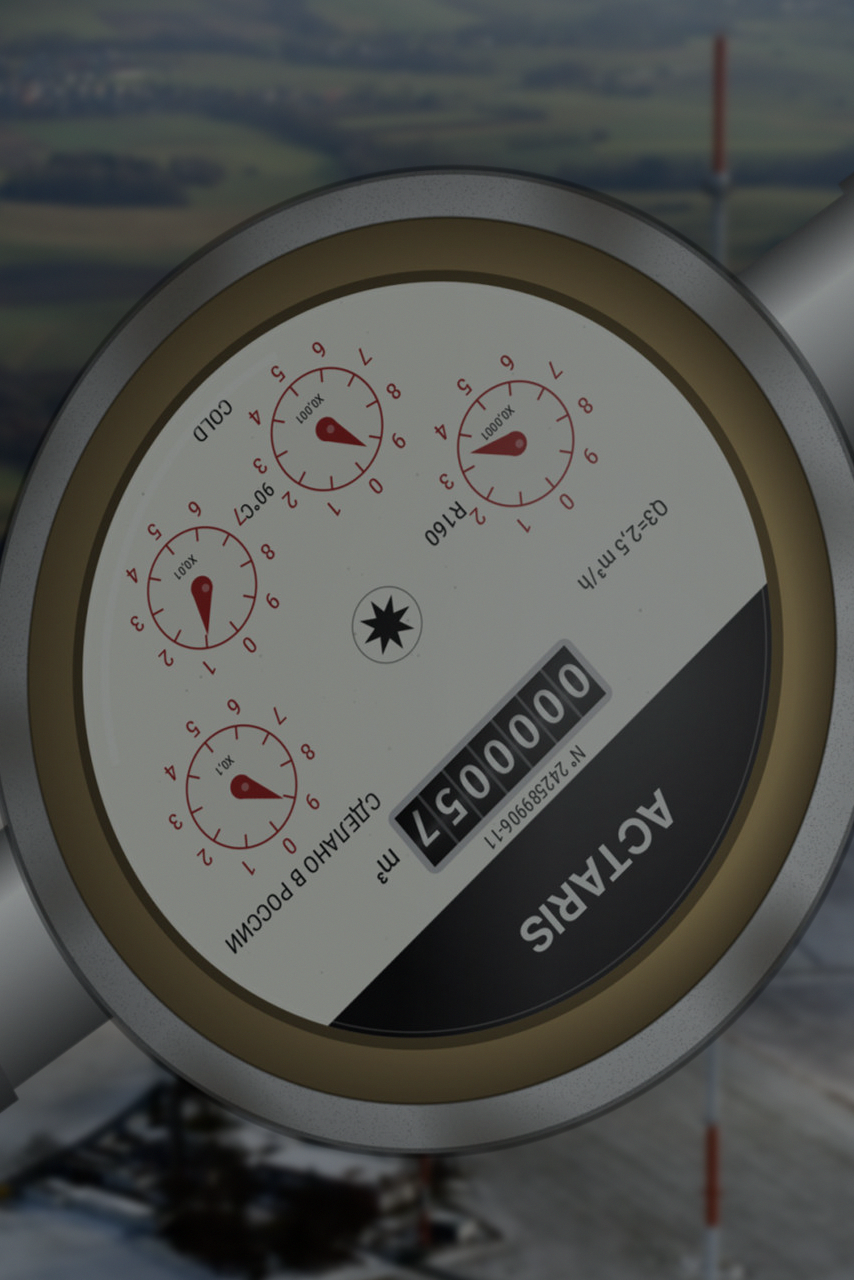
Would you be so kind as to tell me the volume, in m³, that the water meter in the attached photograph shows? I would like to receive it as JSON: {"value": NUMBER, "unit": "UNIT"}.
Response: {"value": 56.9093, "unit": "m³"}
